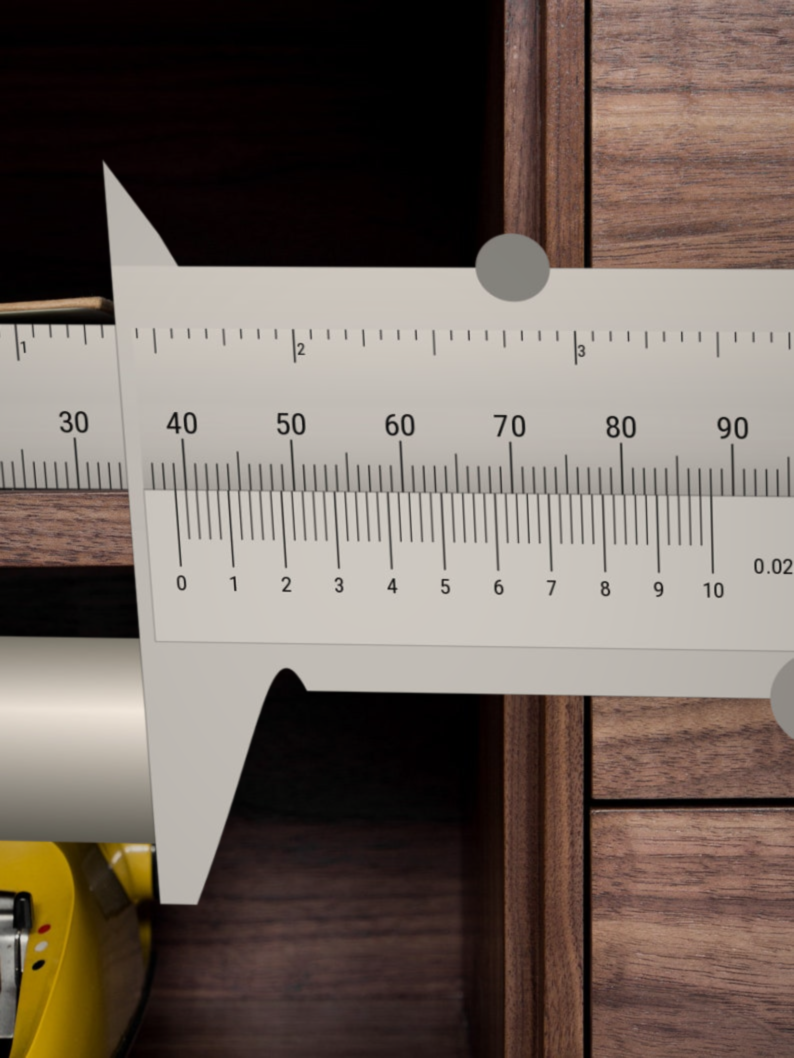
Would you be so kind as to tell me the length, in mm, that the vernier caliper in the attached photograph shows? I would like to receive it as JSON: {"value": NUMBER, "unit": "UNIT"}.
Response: {"value": 39.0, "unit": "mm"}
